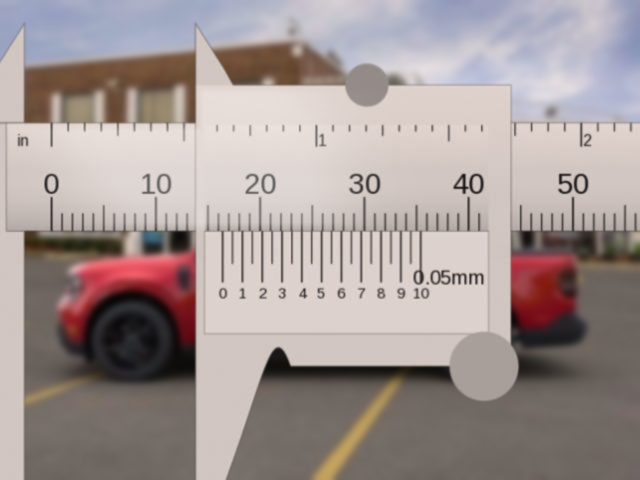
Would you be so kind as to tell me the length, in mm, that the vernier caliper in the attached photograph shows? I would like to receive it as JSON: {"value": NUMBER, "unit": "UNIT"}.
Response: {"value": 16.4, "unit": "mm"}
